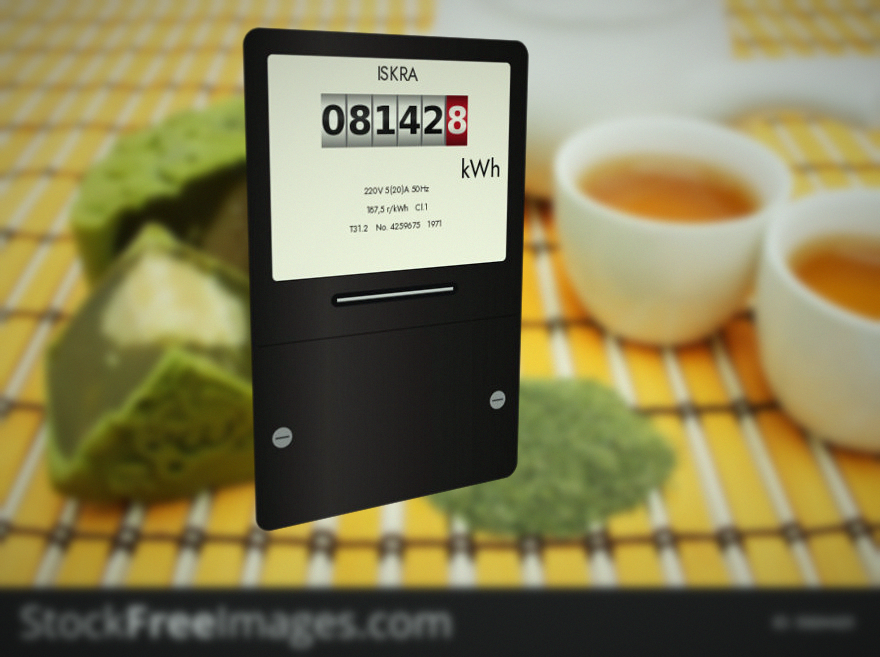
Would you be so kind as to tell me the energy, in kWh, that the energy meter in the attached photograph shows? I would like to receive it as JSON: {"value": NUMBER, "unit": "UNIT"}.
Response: {"value": 8142.8, "unit": "kWh"}
